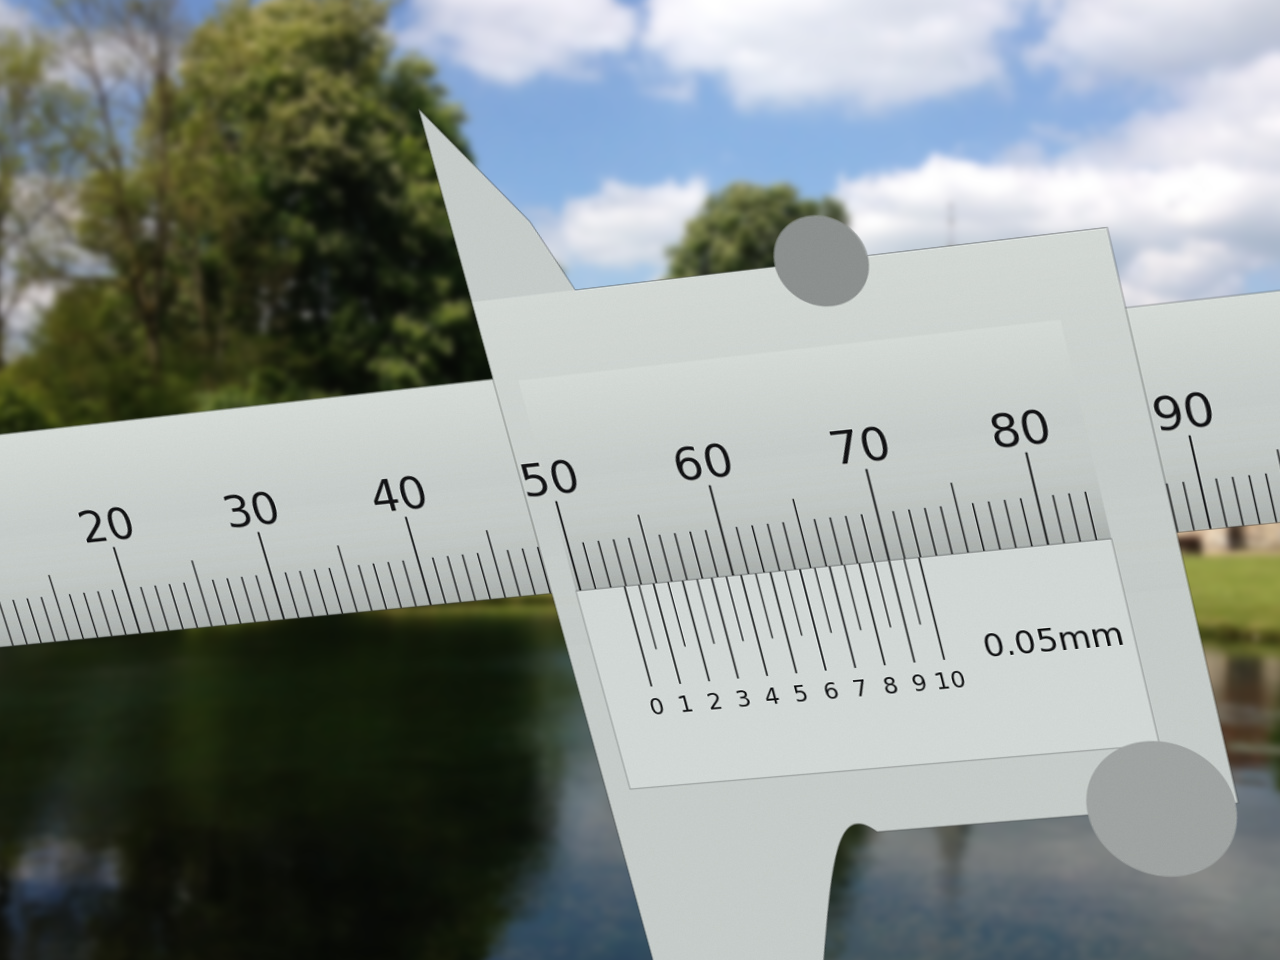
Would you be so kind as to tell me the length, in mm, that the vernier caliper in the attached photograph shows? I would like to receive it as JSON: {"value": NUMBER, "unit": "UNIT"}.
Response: {"value": 52.9, "unit": "mm"}
